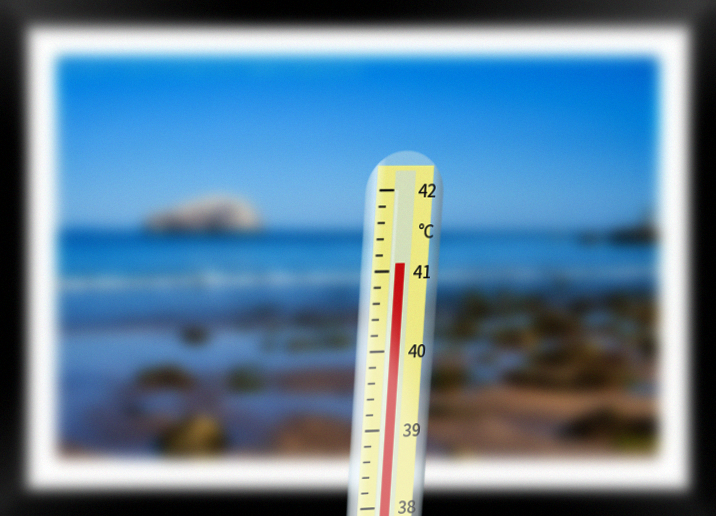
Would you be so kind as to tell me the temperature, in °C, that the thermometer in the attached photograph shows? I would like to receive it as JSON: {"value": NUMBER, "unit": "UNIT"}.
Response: {"value": 41.1, "unit": "°C"}
